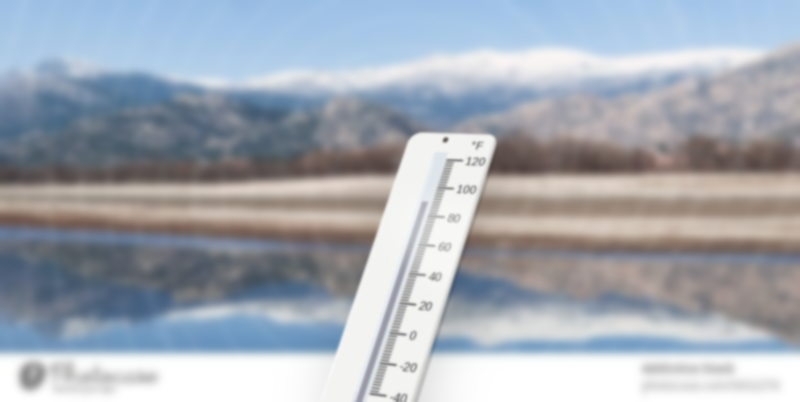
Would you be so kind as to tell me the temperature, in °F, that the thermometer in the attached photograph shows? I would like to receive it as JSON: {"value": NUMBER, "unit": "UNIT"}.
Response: {"value": 90, "unit": "°F"}
